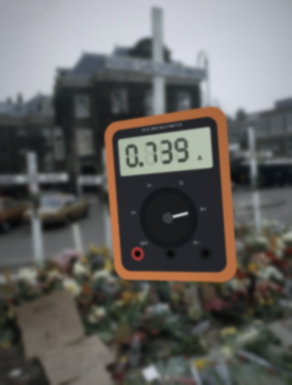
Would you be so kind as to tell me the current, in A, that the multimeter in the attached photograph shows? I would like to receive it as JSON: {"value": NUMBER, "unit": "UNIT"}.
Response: {"value": 0.739, "unit": "A"}
